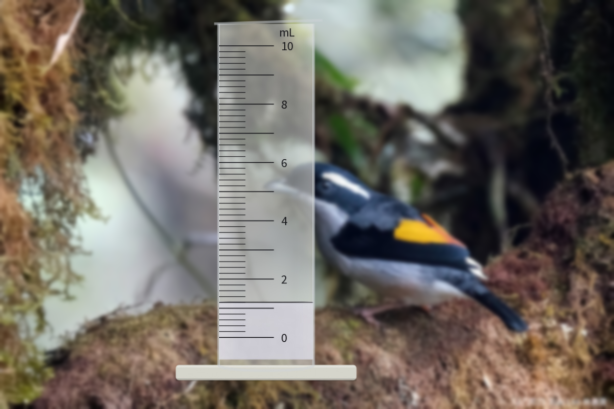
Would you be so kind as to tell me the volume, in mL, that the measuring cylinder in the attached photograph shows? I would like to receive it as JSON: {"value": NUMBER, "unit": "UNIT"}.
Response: {"value": 1.2, "unit": "mL"}
